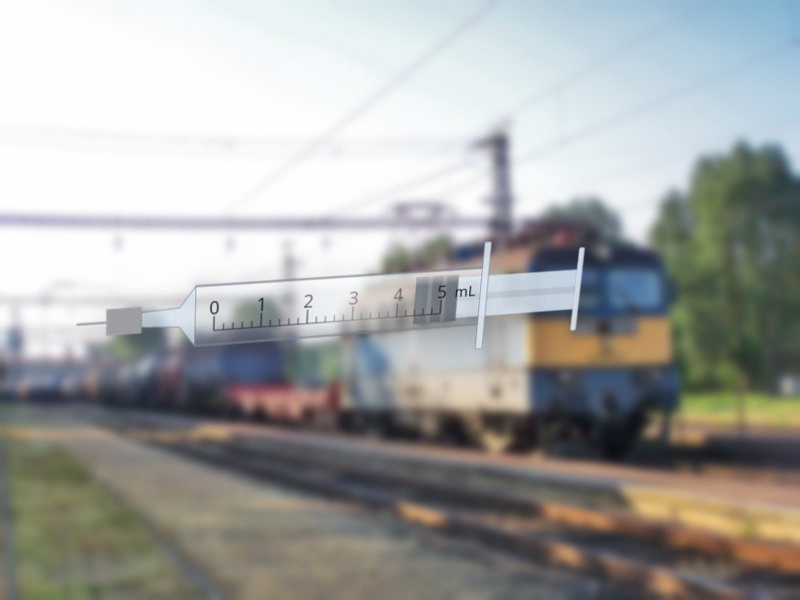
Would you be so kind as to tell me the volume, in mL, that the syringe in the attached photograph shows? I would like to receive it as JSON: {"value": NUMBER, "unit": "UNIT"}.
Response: {"value": 4.4, "unit": "mL"}
